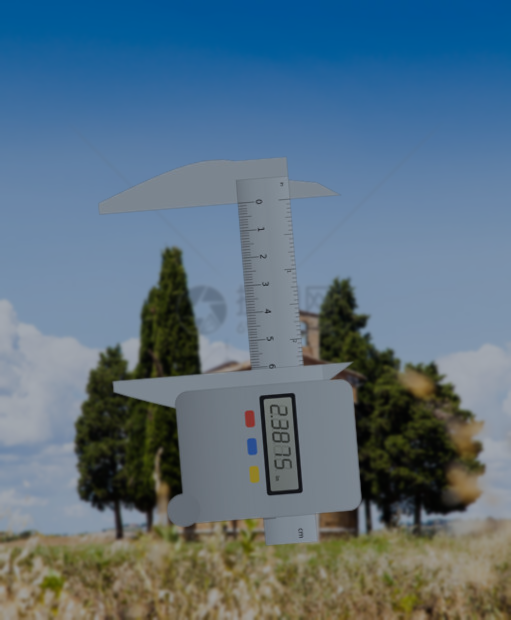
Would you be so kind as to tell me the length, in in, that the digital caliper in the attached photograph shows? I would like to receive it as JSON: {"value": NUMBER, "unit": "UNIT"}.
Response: {"value": 2.3875, "unit": "in"}
